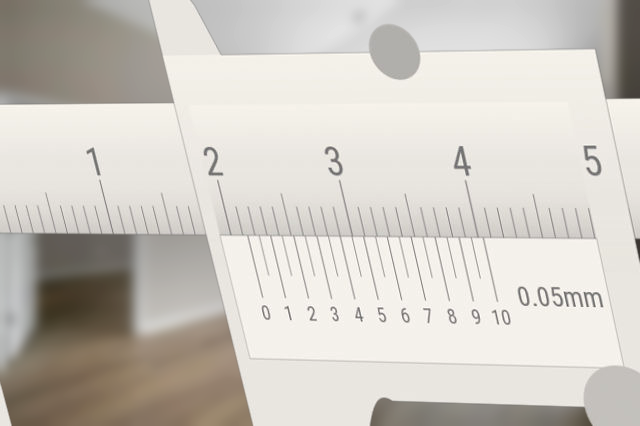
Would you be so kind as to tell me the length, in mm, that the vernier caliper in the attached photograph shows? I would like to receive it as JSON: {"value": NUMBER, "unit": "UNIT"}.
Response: {"value": 21.4, "unit": "mm"}
